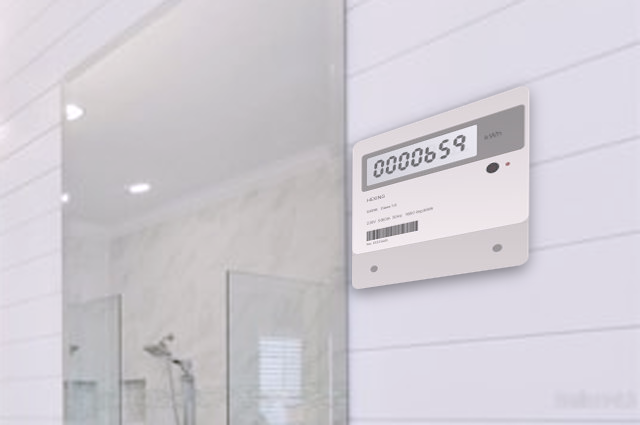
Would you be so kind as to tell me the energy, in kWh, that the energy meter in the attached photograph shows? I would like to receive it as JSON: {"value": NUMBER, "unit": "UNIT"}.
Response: {"value": 659, "unit": "kWh"}
